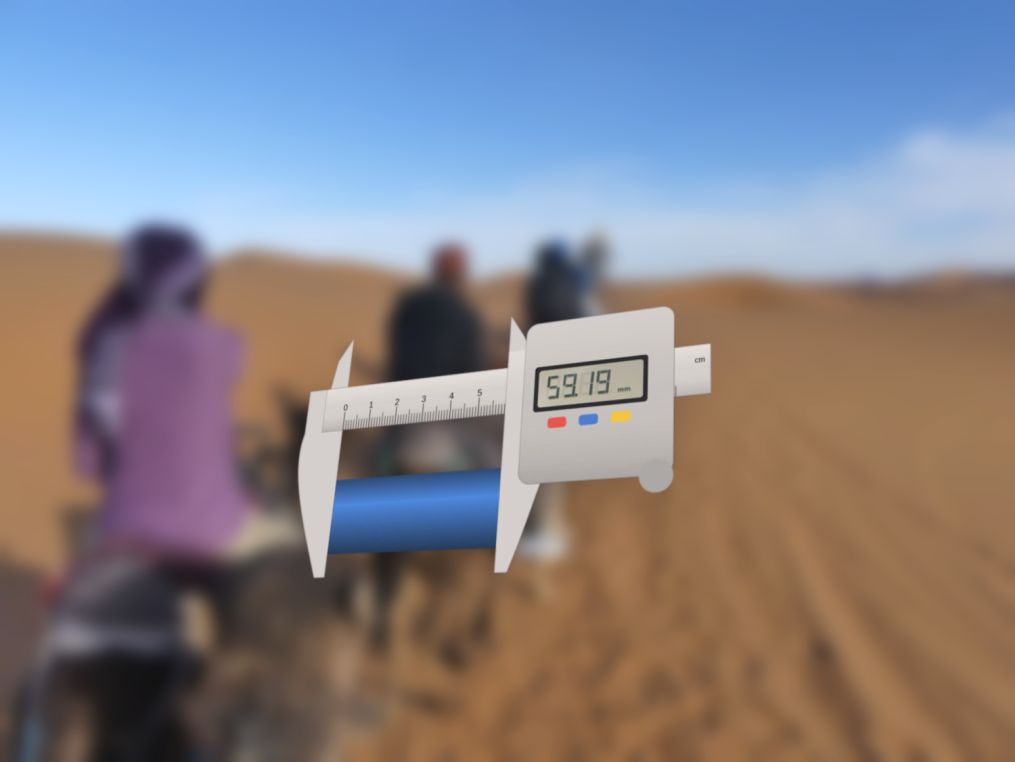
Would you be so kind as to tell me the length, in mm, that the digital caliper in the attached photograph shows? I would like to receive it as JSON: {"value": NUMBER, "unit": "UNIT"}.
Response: {"value": 59.19, "unit": "mm"}
